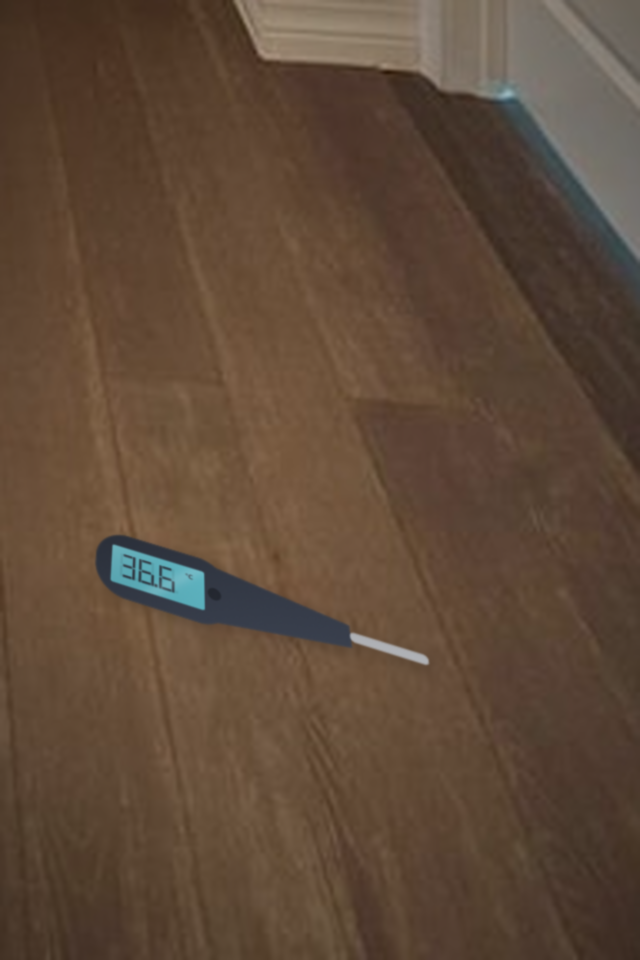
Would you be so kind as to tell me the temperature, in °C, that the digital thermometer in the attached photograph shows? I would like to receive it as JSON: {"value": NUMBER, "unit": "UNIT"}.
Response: {"value": 36.6, "unit": "°C"}
